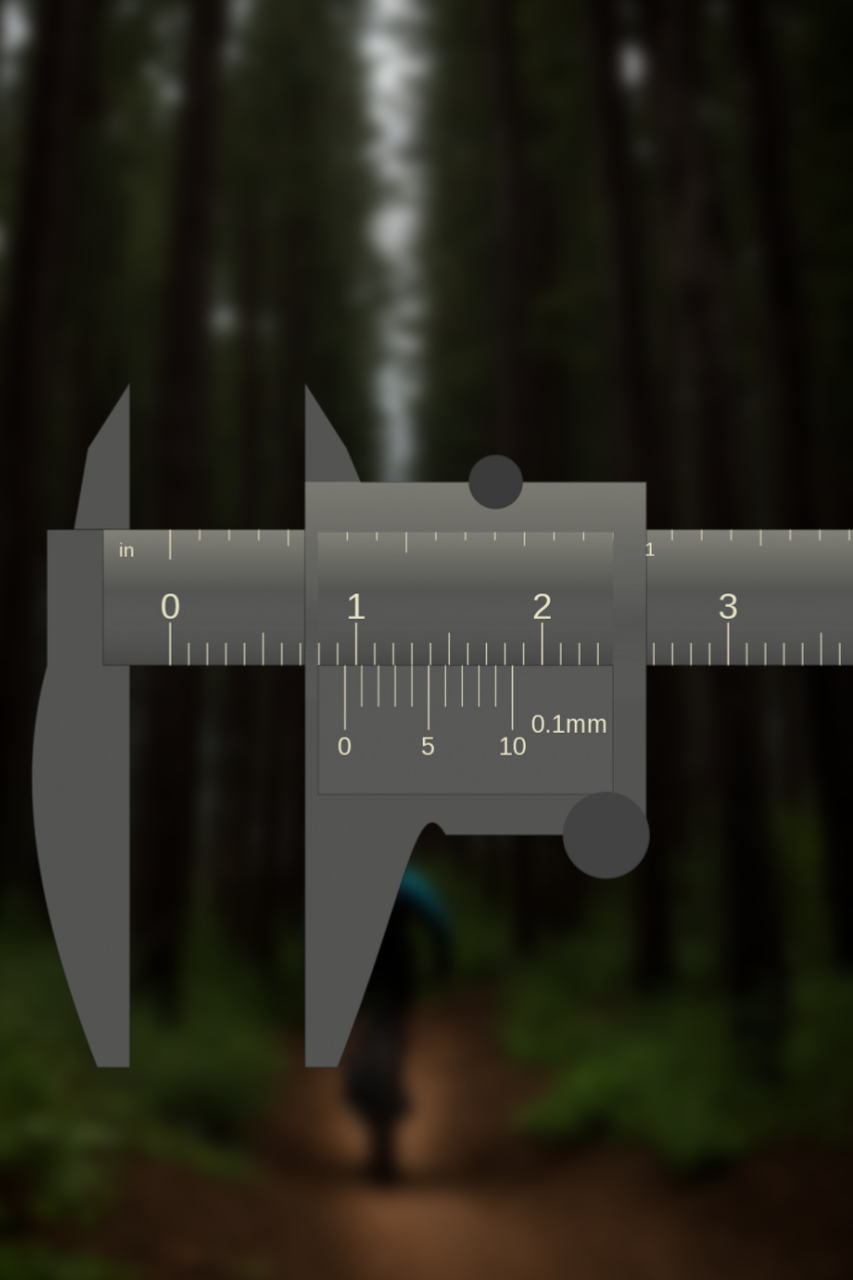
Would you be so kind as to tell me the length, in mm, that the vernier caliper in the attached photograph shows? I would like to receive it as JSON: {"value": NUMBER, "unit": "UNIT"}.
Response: {"value": 9.4, "unit": "mm"}
